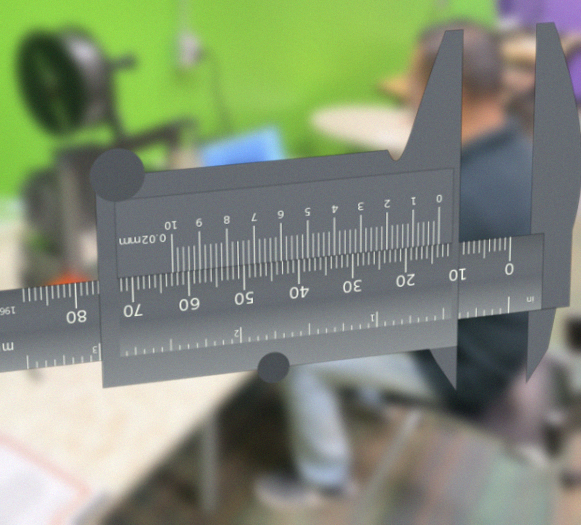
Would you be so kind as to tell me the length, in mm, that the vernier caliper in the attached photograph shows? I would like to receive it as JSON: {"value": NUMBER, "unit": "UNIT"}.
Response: {"value": 13.8, "unit": "mm"}
